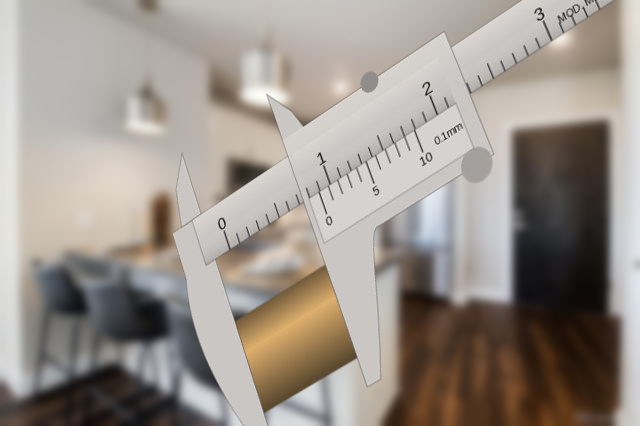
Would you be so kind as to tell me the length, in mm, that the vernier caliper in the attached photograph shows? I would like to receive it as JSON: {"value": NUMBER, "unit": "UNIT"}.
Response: {"value": 8.9, "unit": "mm"}
